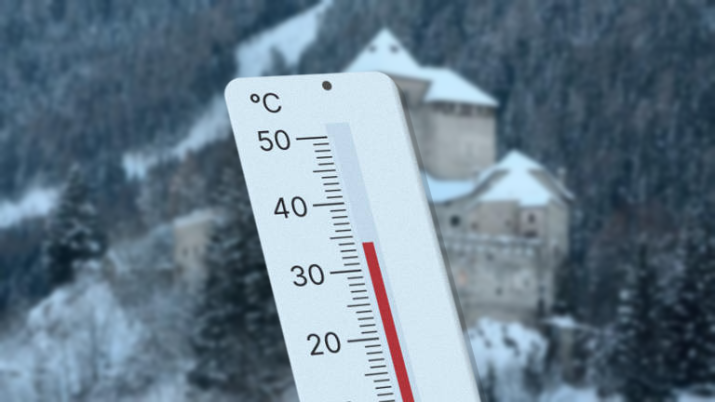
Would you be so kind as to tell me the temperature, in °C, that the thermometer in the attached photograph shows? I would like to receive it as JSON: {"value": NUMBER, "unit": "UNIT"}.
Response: {"value": 34, "unit": "°C"}
